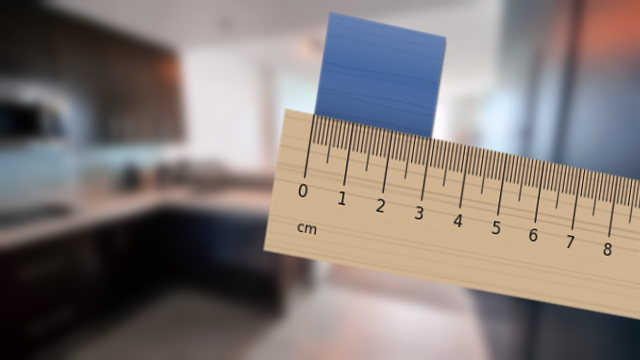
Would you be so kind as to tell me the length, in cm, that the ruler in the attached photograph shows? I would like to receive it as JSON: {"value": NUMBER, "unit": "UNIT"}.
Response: {"value": 3, "unit": "cm"}
